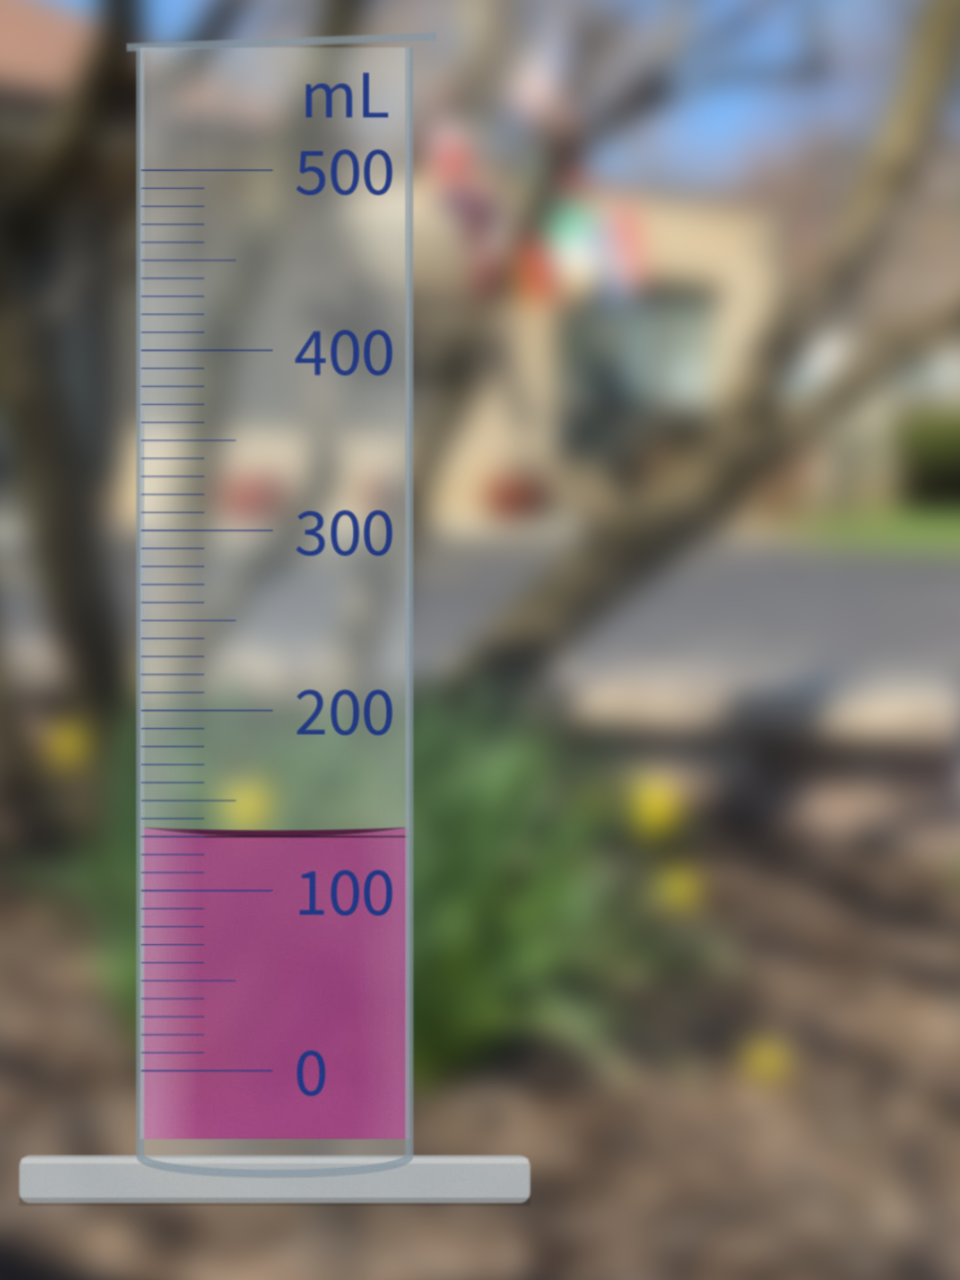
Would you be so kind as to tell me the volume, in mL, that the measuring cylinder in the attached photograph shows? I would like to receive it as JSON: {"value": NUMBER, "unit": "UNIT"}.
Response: {"value": 130, "unit": "mL"}
